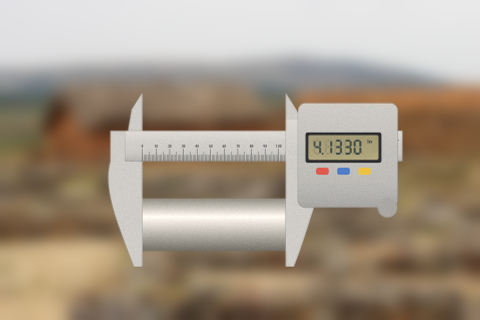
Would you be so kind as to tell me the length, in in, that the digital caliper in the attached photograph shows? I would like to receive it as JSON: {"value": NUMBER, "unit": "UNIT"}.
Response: {"value": 4.1330, "unit": "in"}
